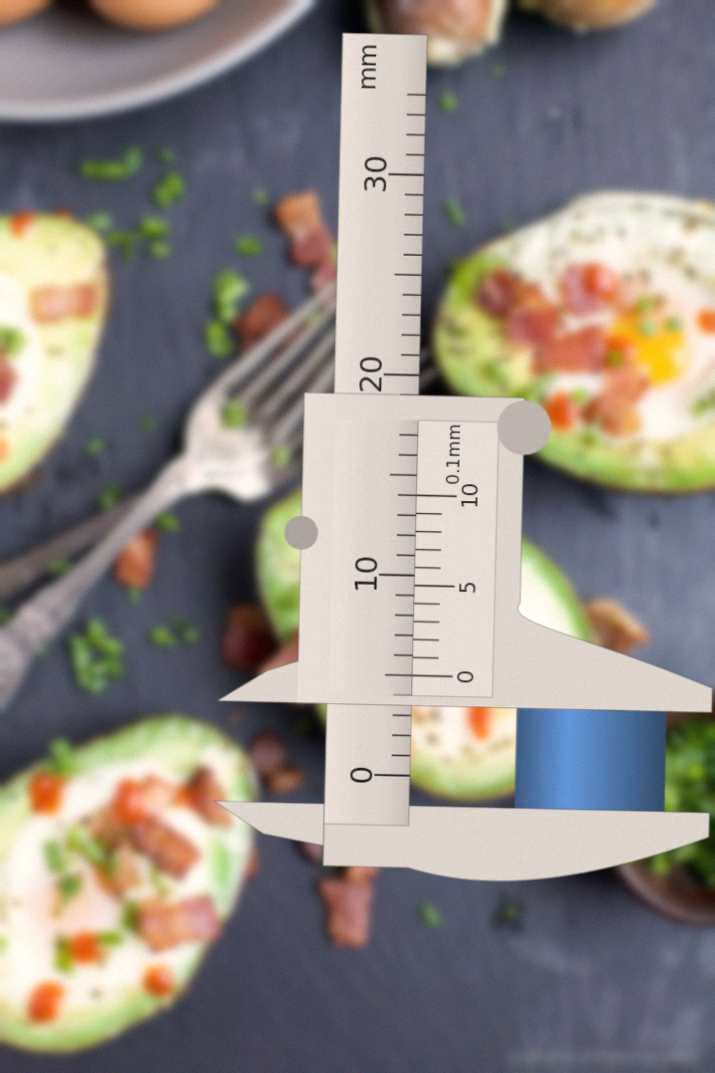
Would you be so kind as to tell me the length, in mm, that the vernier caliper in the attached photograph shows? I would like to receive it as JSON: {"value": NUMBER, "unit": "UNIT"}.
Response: {"value": 5.0, "unit": "mm"}
